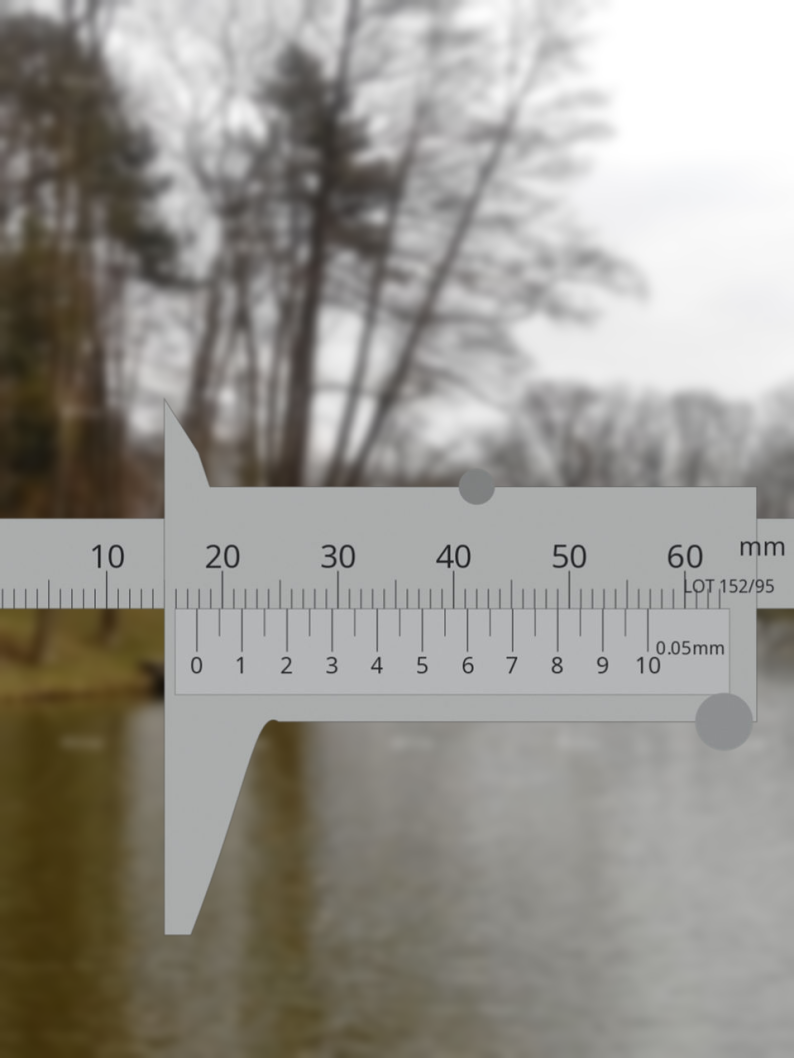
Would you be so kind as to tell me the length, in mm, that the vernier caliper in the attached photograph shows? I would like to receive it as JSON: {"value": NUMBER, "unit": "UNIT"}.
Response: {"value": 17.8, "unit": "mm"}
